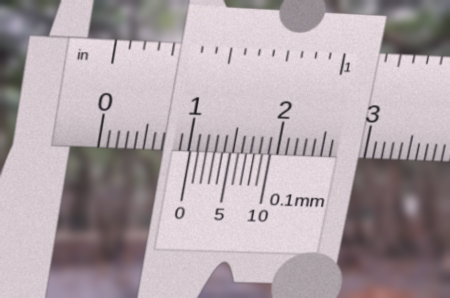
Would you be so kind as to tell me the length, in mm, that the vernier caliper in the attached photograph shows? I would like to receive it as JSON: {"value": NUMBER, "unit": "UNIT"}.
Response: {"value": 10.2, "unit": "mm"}
